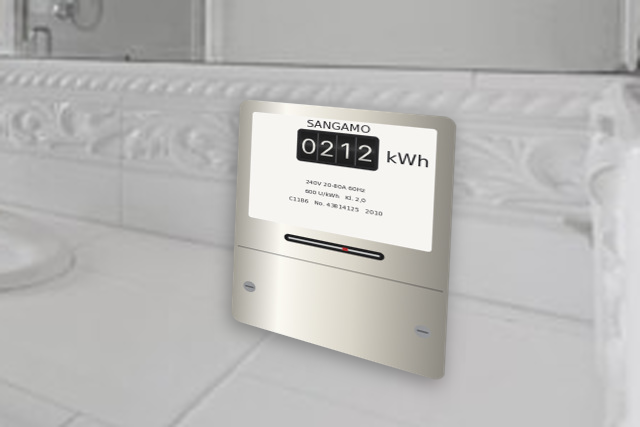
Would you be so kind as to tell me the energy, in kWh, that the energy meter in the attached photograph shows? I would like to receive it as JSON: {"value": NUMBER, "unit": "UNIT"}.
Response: {"value": 212, "unit": "kWh"}
